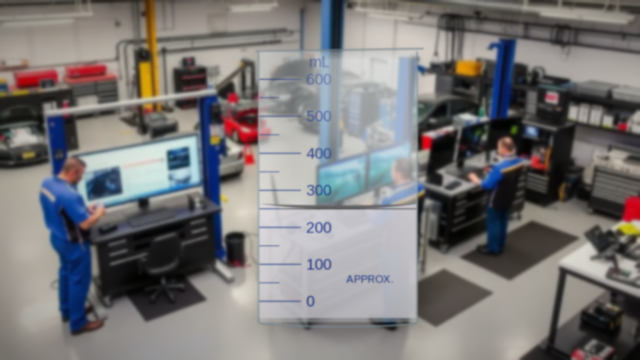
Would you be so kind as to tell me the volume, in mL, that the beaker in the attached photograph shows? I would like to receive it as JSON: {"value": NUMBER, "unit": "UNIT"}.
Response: {"value": 250, "unit": "mL"}
